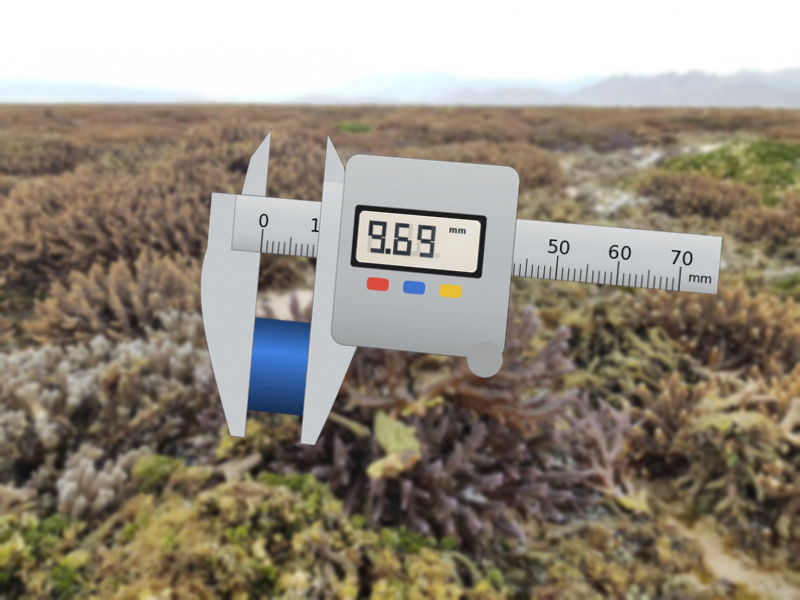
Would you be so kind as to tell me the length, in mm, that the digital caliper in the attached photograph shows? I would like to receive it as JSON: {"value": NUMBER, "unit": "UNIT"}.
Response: {"value": 9.69, "unit": "mm"}
